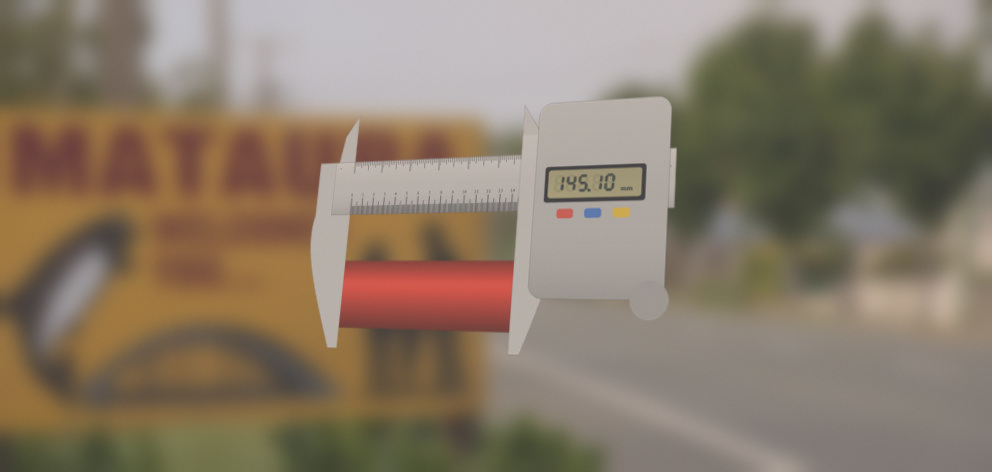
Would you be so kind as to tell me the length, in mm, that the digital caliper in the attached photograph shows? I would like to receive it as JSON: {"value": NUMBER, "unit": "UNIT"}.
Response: {"value": 145.10, "unit": "mm"}
